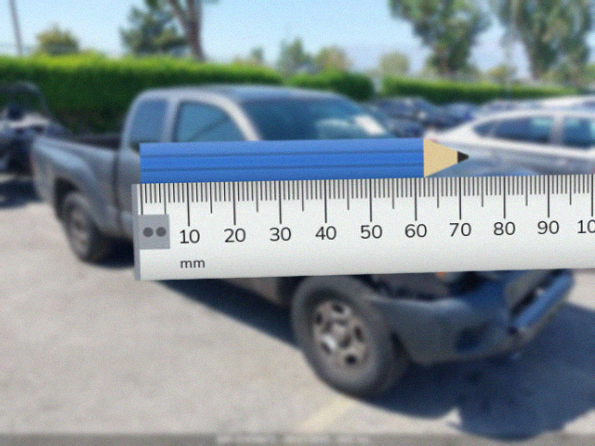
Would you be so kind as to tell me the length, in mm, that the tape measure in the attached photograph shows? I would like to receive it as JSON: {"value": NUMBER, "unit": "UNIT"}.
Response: {"value": 72, "unit": "mm"}
